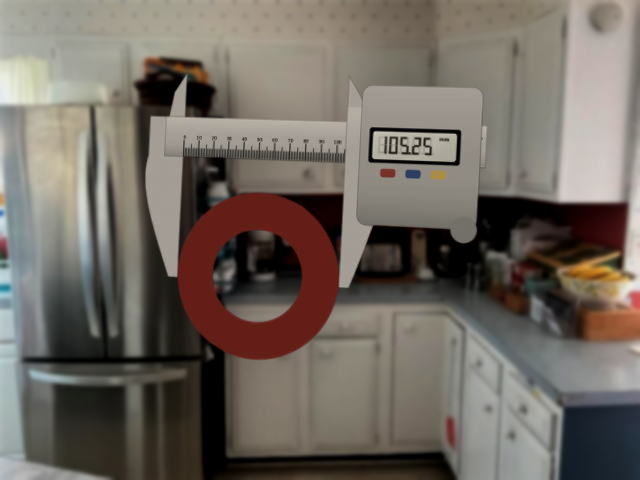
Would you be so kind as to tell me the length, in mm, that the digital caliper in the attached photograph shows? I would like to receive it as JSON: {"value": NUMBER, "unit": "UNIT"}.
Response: {"value": 105.25, "unit": "mm"}
